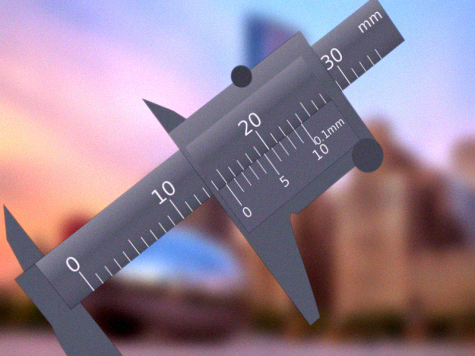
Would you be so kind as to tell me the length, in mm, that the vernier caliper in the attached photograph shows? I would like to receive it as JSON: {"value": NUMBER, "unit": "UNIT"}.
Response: {"value": 14.9, "unit": "mm"}
